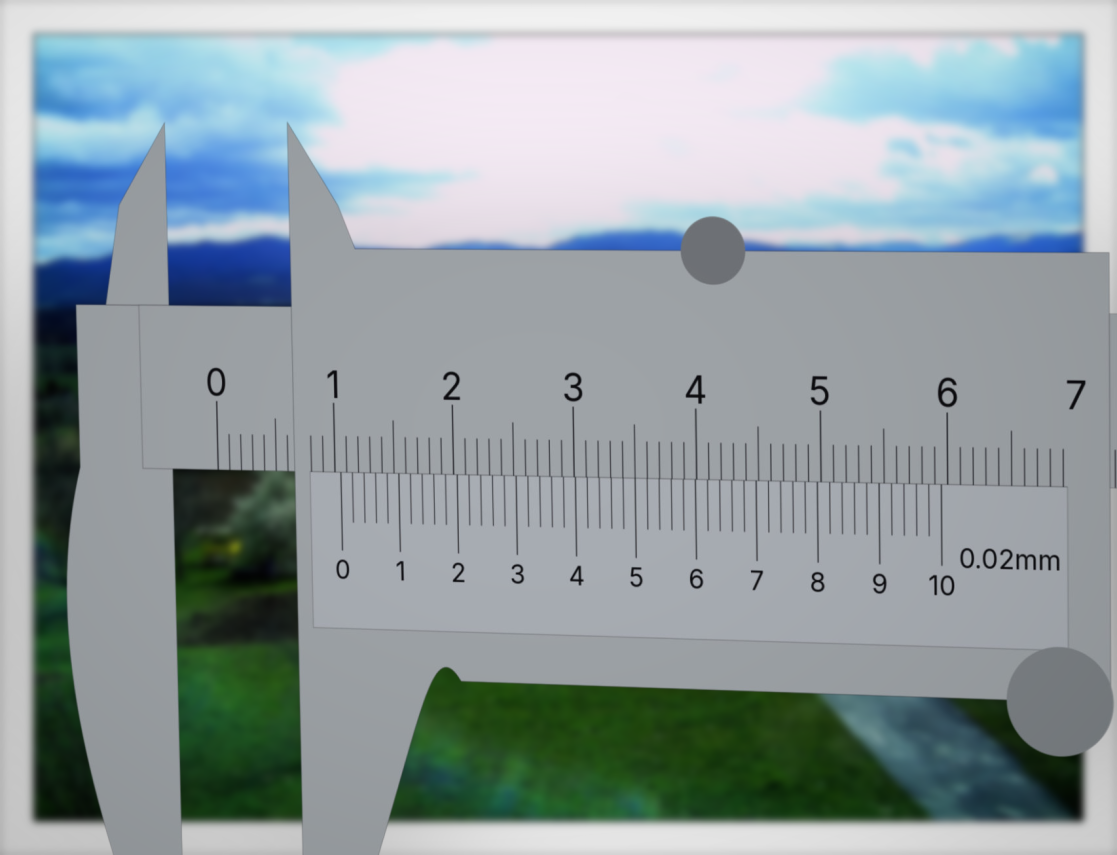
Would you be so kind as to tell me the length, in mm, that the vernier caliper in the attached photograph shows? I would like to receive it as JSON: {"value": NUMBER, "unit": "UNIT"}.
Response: {"value": 10.5, "unit": "mm"}
